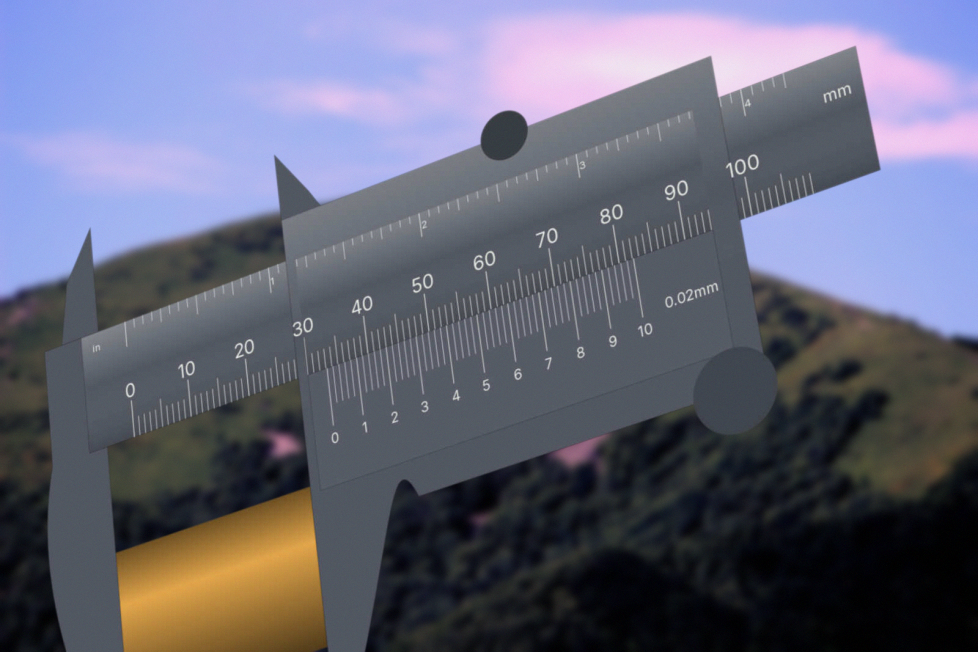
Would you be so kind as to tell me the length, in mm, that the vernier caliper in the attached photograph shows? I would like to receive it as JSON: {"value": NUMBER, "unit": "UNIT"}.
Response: {"value": 33.2, "unit": "mm"}
